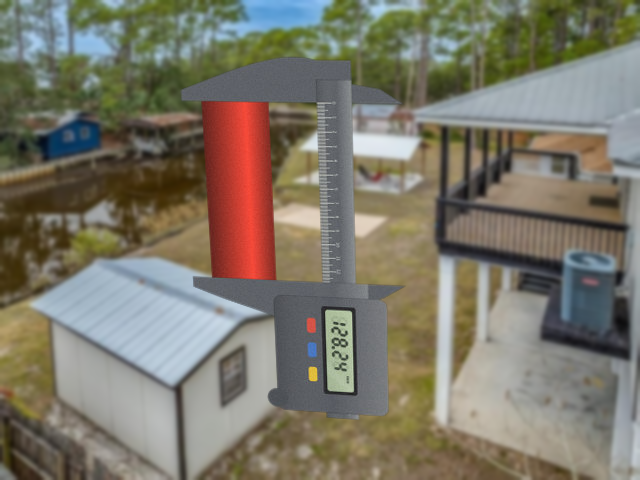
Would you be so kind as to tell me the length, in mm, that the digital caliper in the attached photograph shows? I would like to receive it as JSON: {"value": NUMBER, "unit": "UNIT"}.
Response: {"value": 128.24, "unit": "mm"}
